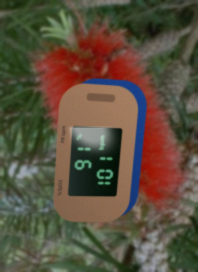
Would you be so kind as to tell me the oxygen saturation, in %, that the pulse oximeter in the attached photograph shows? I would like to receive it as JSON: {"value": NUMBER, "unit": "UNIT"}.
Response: {"value": 91, "unit": "%"}
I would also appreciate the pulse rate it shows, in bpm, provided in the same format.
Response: {"value": 101, "unit": "bpm"}
